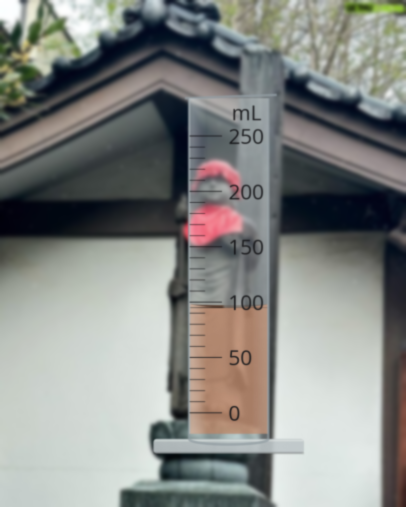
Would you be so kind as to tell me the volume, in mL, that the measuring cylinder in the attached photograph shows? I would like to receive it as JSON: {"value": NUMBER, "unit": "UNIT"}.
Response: {"value": 95, "unit": "mL"}
